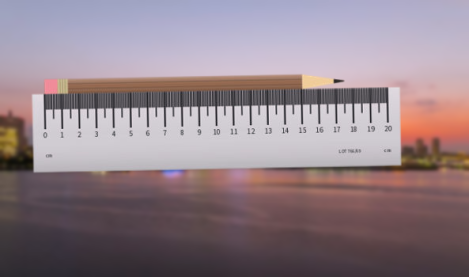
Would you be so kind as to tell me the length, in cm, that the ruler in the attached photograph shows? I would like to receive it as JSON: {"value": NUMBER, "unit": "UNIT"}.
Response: {"value": 17.5, "unit": "cm"}
